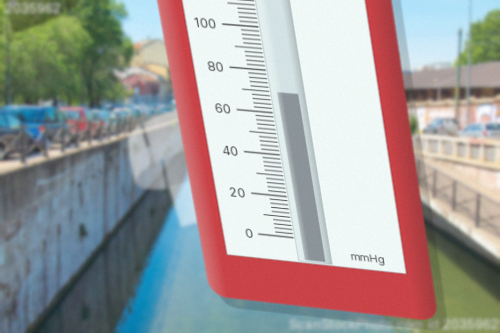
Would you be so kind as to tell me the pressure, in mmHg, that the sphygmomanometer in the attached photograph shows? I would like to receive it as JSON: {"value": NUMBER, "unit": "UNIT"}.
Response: {"value": 70, "unit": "mmHg"}
